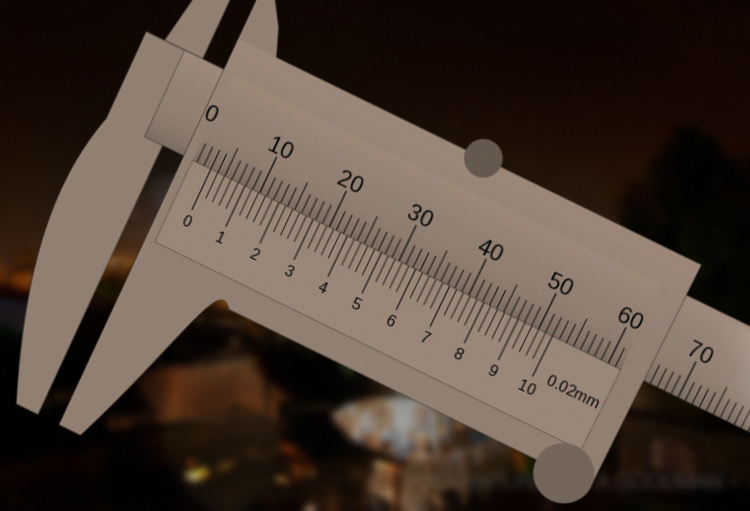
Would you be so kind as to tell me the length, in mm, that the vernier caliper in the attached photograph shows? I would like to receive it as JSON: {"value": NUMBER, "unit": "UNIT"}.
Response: {"value": 3.0, "unit": "mm"}
